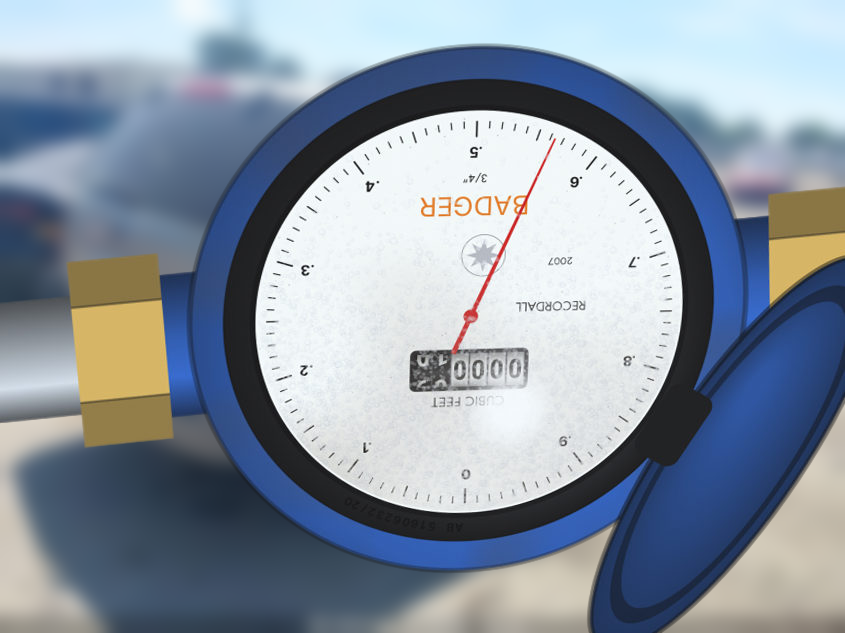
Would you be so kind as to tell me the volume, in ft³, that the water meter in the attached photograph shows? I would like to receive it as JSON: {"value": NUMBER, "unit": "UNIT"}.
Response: {"value": 9.56, "unit": "ft³"}
